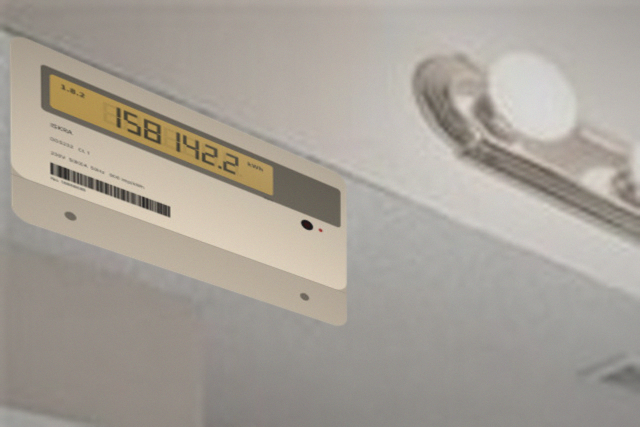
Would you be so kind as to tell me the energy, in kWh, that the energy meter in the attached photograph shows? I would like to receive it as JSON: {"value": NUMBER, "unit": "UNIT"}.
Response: {"value": 158142.2, "unit": "kWh"}
